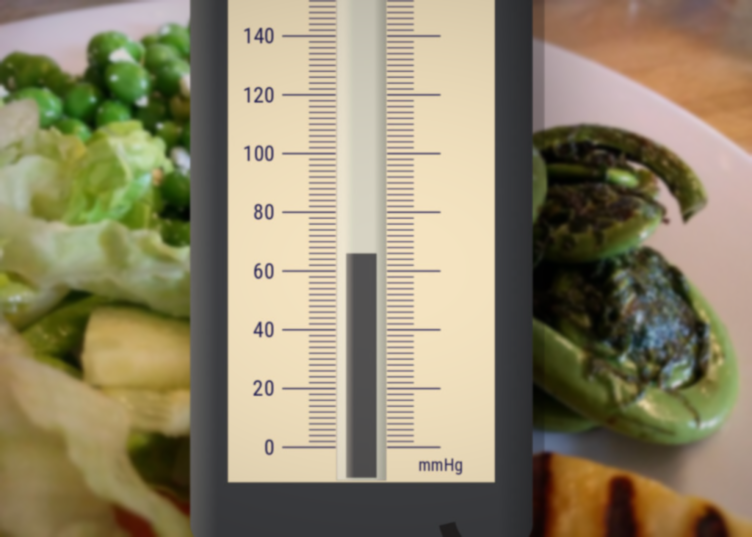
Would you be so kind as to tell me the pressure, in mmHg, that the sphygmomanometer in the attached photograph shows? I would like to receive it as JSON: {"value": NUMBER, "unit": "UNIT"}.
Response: {"value": 66, "unit": "mmHg"}
